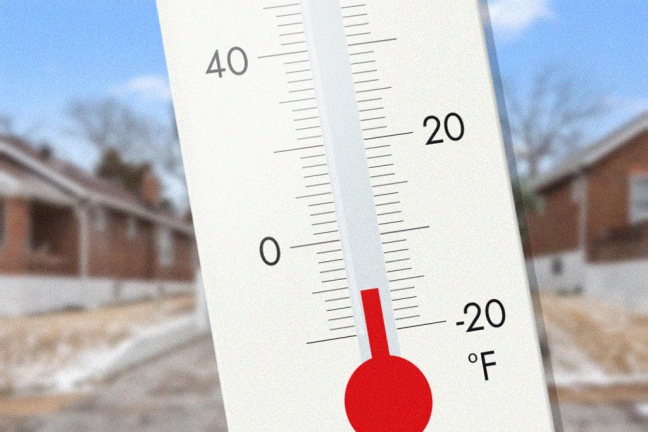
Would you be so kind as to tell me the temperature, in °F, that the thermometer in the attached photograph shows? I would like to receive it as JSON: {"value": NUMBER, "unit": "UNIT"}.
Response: {"value": -11, "unit": "°F"}
